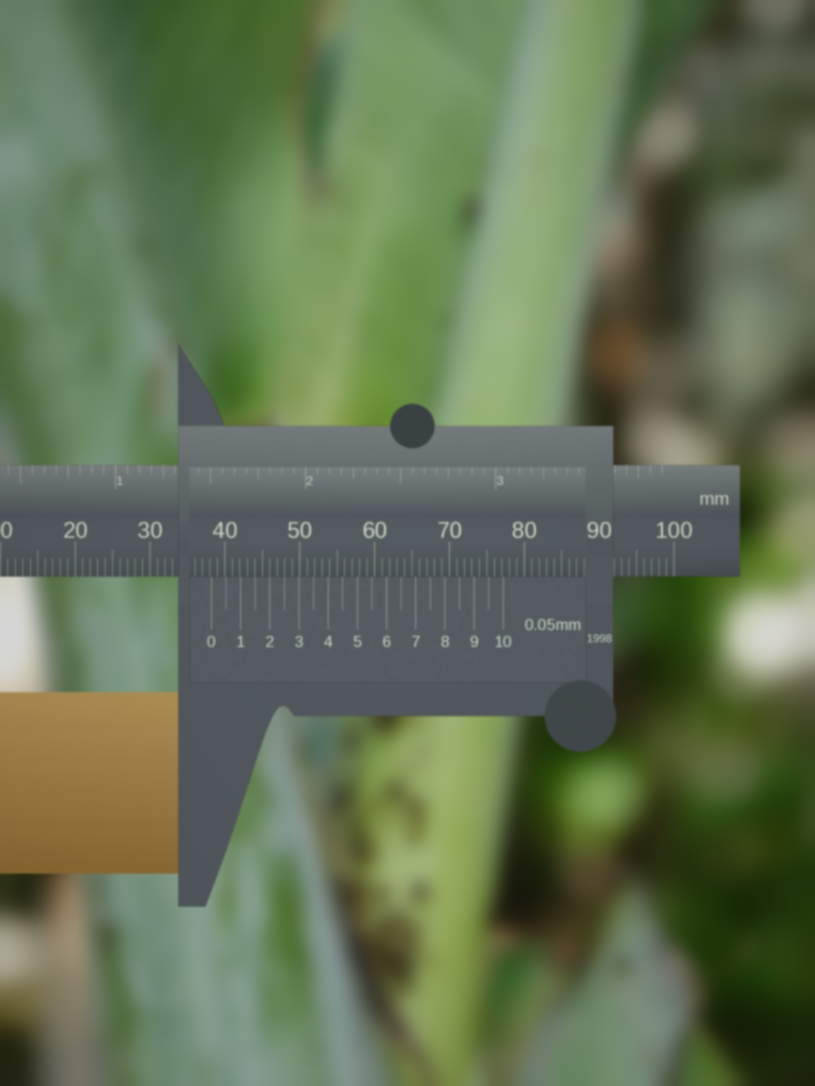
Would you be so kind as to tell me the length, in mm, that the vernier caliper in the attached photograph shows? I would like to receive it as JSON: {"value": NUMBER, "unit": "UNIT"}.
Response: {"value": 38.2, "unit": "mm"}
